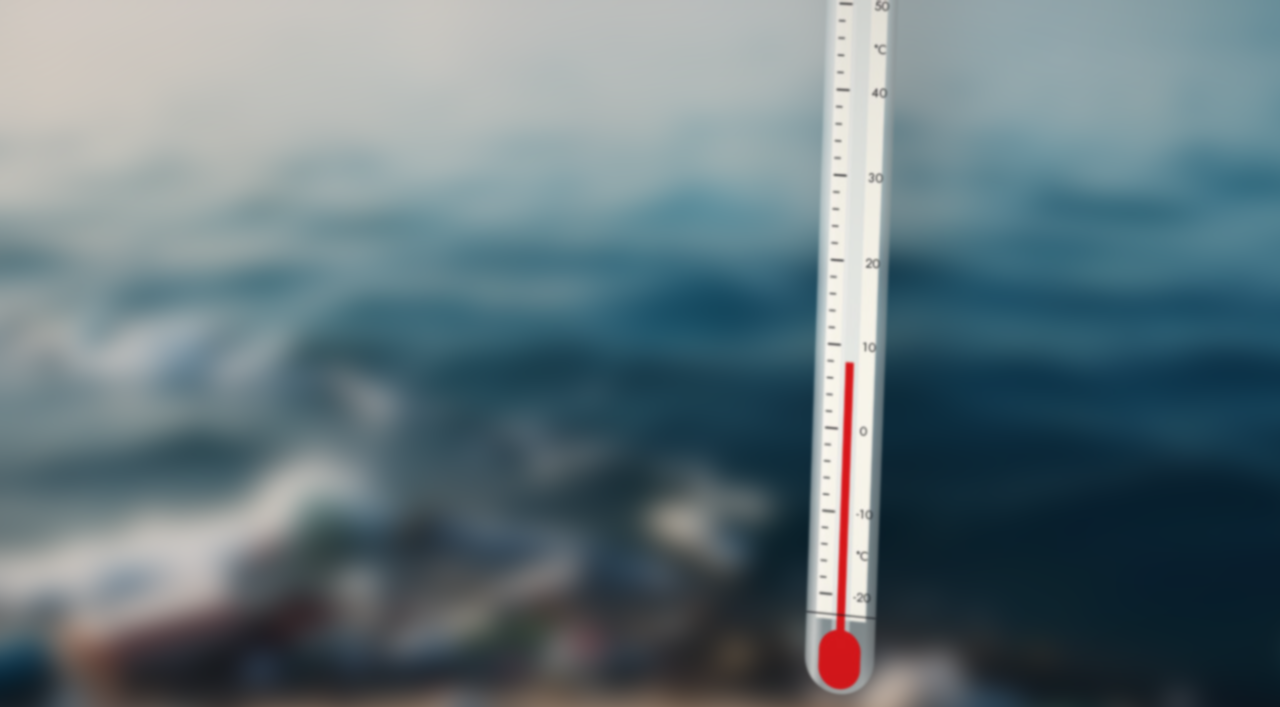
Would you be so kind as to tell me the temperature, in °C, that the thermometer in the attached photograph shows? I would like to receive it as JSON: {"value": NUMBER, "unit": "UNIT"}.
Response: {"value": 8, "unit": "°C"}
